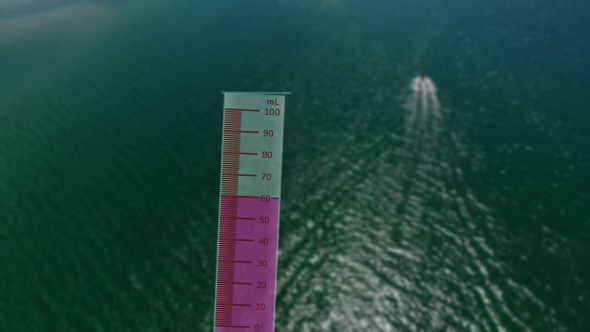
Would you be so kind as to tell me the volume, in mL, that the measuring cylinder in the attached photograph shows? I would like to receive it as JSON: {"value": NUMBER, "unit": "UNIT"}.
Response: {"value": 60, "unit": "mL"}
